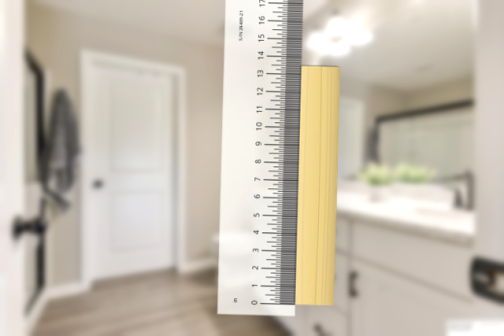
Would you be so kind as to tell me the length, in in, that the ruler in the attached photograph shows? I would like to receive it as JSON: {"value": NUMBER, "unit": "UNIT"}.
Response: {"value": 13.5, "unit": "in"}
